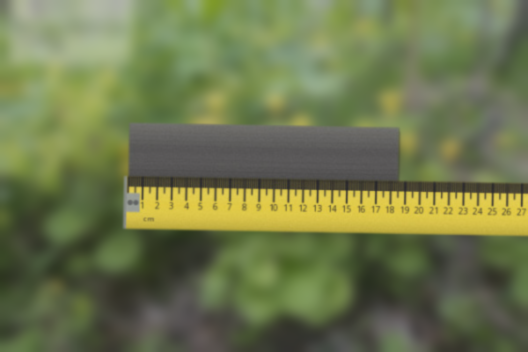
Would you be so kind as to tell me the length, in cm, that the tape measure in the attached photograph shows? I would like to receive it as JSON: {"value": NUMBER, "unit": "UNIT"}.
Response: {"value": 18.5, "unit": "cm"}
